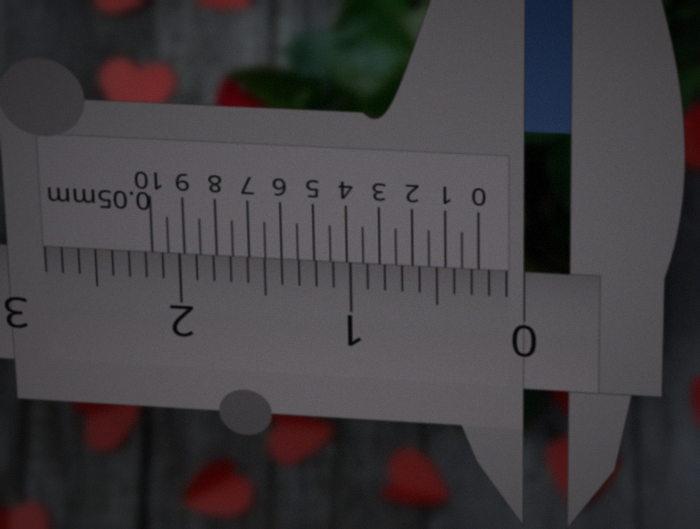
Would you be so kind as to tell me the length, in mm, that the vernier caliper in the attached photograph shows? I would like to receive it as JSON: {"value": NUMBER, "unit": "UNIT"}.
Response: {"value": 2.6, "unit": "mm"}
